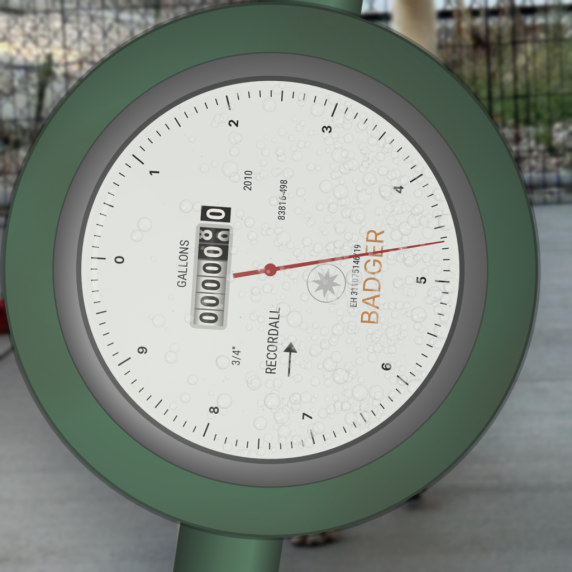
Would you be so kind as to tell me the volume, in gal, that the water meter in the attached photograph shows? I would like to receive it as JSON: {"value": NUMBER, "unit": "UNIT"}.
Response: {"value": 84.6, "unit": "gal"}
